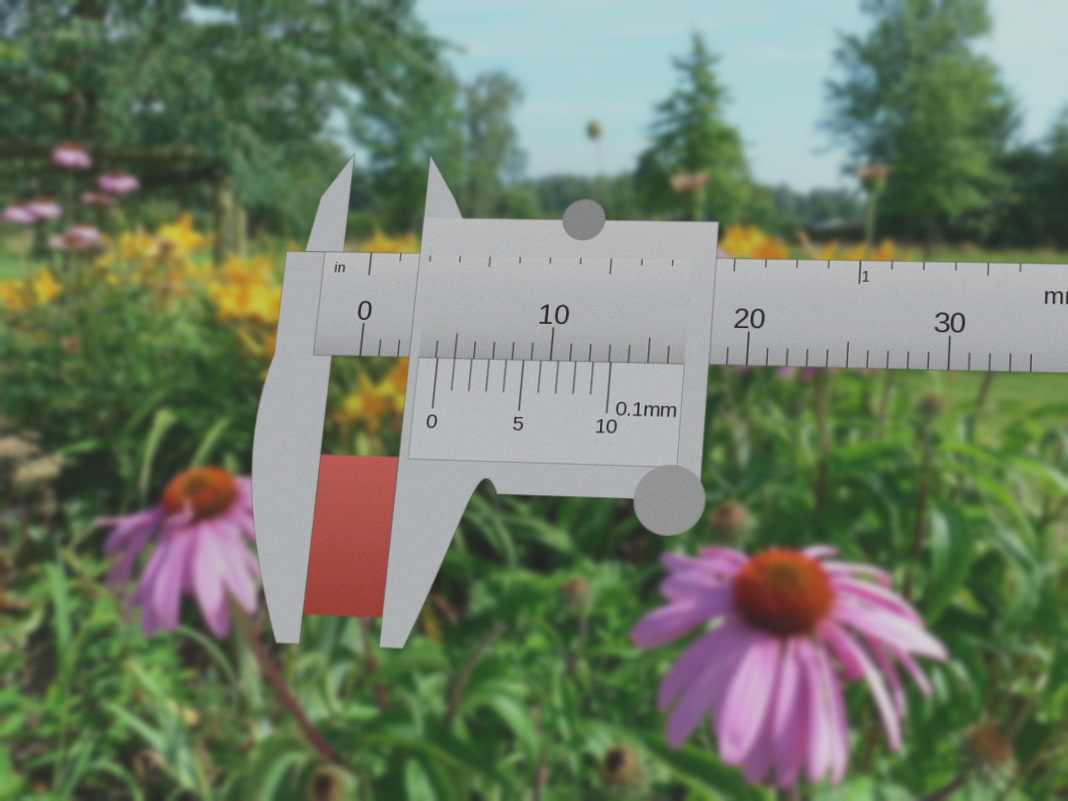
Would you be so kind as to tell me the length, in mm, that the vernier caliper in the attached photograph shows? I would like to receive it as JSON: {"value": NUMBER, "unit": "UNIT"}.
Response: {"value": 4.1, "unit": "mm"}
